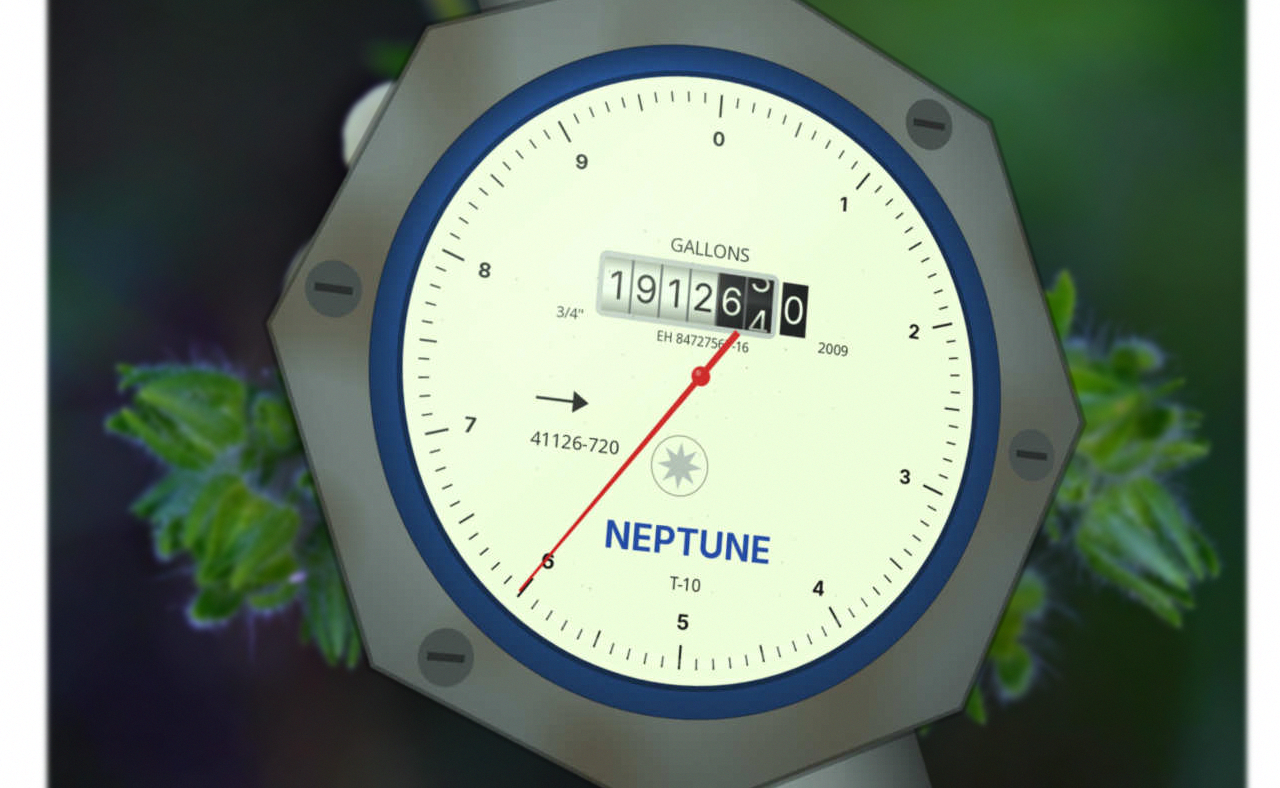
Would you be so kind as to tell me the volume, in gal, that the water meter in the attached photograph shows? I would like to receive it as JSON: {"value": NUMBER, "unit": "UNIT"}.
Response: {"value": 1912636.0, "unit": "gal"}
